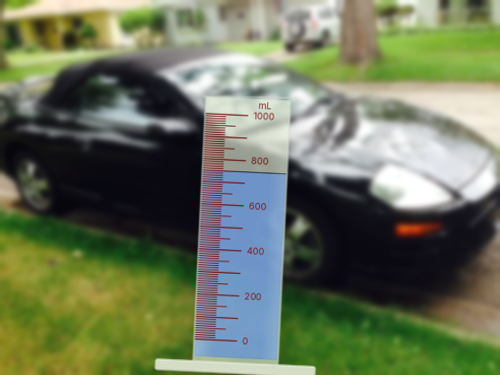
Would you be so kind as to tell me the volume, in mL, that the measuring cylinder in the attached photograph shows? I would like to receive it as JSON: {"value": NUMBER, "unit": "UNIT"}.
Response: {"value": 750, "unit": "mL"}
